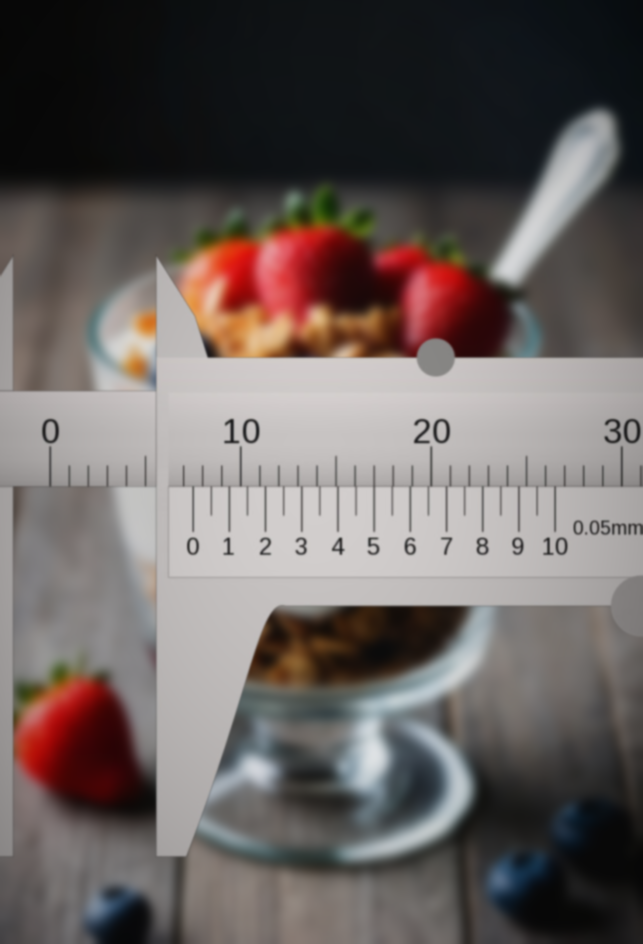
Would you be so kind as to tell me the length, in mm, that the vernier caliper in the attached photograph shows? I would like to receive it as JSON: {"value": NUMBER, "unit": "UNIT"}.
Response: {"value": 7.5, "unit": "mm"}
